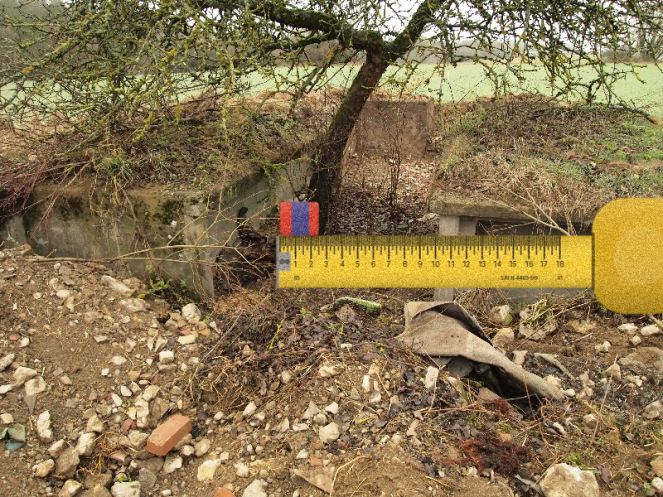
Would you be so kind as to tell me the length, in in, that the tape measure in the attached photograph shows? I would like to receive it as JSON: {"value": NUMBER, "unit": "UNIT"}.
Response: {"value": 2.5, "unit": "in"}
